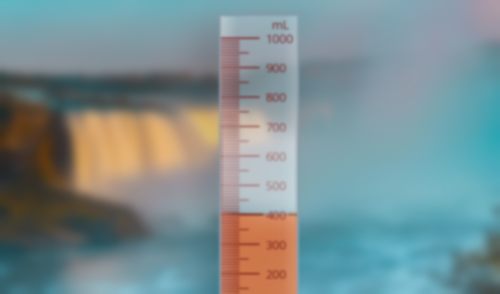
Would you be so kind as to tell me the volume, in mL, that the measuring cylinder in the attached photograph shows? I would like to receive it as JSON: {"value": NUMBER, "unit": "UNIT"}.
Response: {"value": 400, "unit": "mL"}
